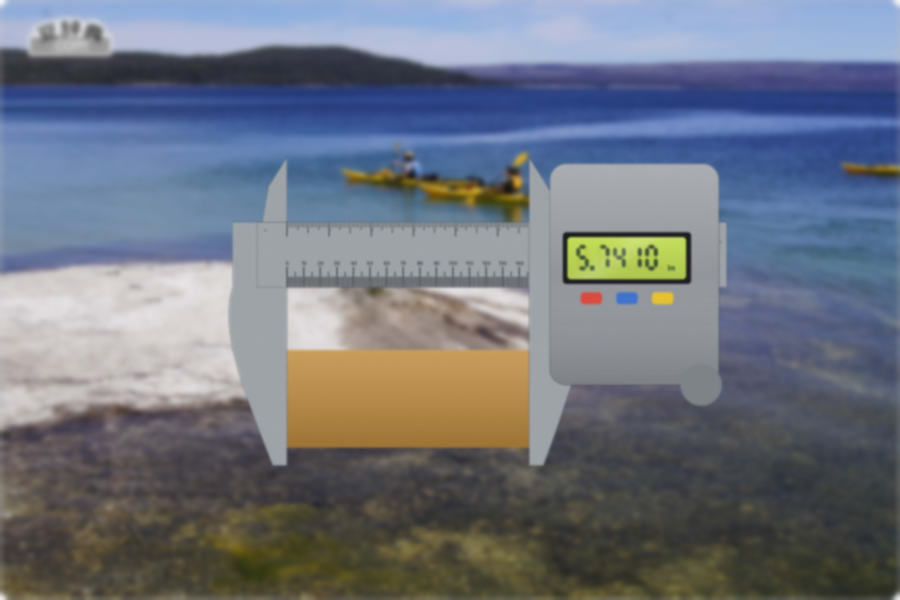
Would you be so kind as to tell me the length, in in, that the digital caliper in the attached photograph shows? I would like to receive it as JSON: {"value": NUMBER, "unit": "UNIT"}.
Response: {"value": 5.7410, "unit": "in"}
